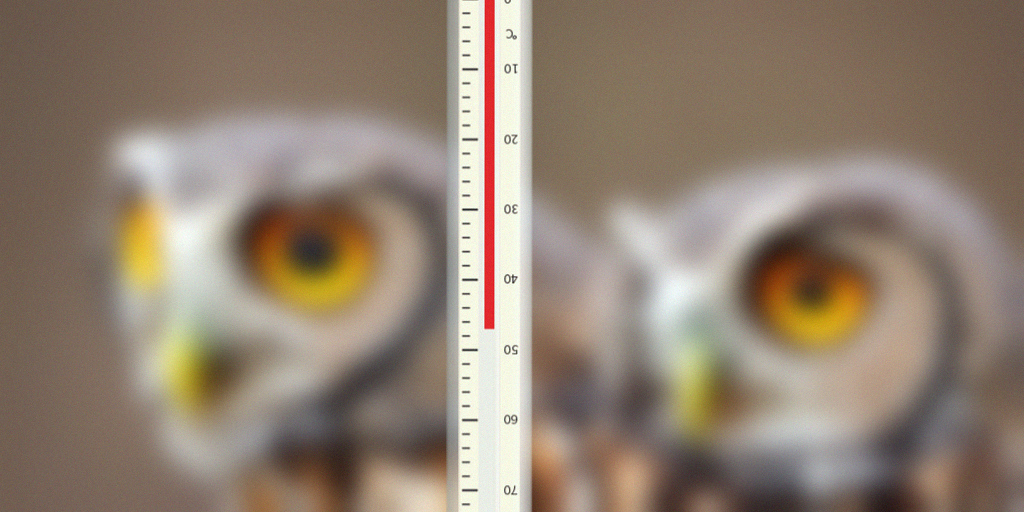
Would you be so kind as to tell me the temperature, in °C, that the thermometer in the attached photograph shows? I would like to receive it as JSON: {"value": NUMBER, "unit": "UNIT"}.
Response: {"value": 47, "unit": "°C"}
